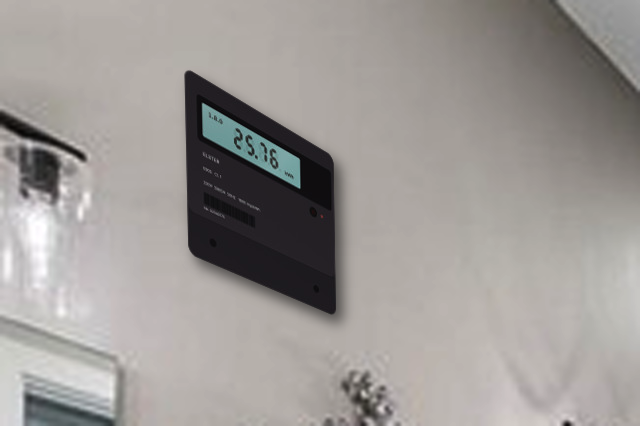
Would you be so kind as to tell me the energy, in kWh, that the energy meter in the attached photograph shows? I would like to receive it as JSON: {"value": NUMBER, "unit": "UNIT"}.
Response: {"value": 25.76, "unit": "kWh"}
